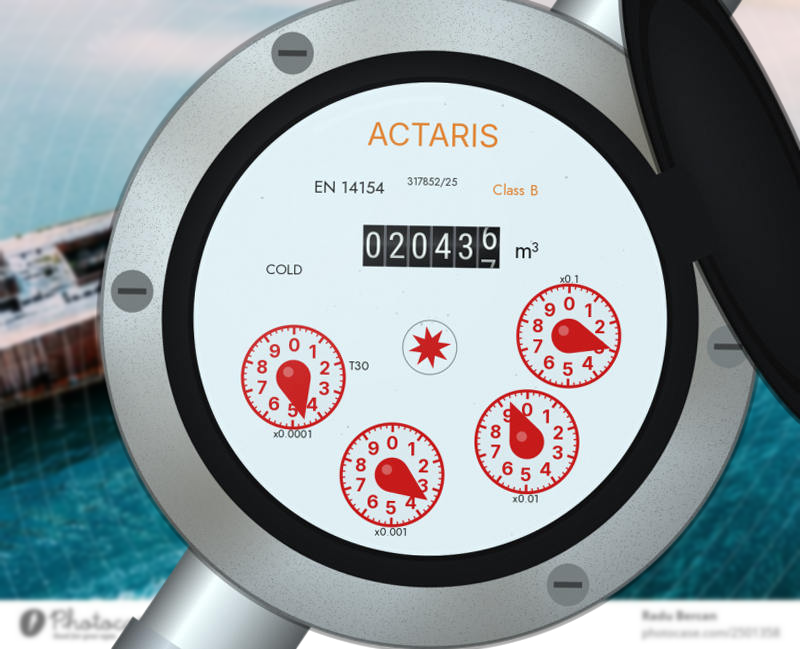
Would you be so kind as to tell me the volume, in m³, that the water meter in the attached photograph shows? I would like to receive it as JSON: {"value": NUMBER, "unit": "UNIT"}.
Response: {"value": 20436.2934, "unit": "m³"}
